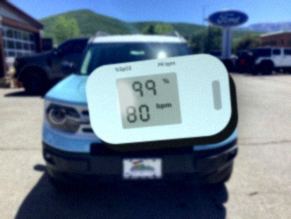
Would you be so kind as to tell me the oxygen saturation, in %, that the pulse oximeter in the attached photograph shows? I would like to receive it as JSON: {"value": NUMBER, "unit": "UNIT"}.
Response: {"value": 99, "unit": "%"}
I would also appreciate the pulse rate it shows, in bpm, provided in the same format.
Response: {"value": 80, "unit": "bpm"}
